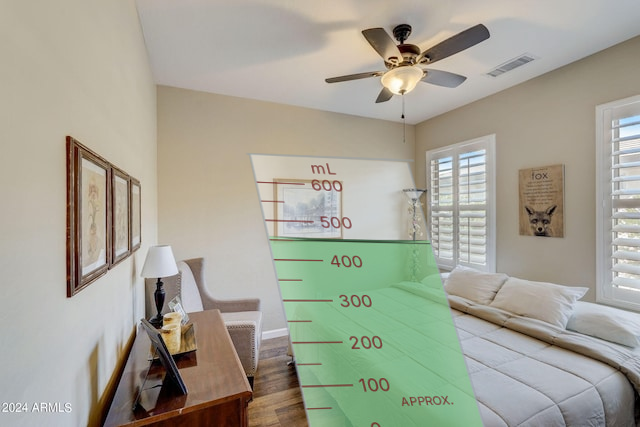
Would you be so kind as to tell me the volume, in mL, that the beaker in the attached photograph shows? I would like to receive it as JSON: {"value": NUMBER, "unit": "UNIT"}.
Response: {"value": 450, "unit": "mL"}
